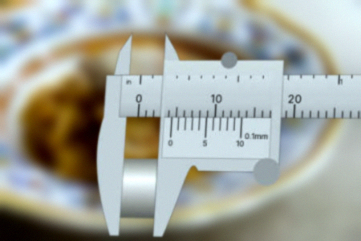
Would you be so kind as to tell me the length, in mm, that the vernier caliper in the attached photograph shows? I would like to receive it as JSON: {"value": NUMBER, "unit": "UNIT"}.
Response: {"value": 4.4, "unit": "mm"}
